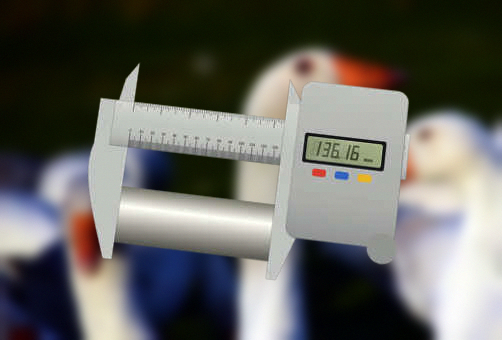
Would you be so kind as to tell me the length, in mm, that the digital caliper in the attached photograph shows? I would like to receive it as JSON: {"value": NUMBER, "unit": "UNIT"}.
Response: {"value": 136.16, "unit": "mm"}
